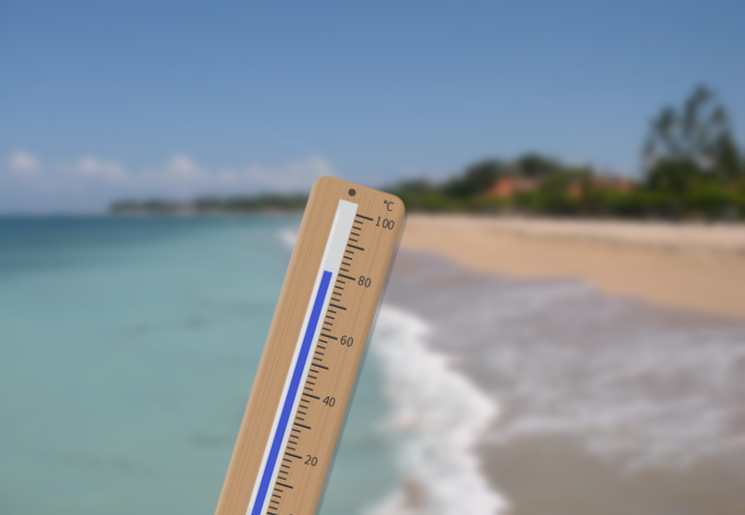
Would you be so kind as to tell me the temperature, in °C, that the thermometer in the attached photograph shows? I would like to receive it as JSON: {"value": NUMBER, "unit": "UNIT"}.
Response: {"value": 80, "unit": "°C"}
